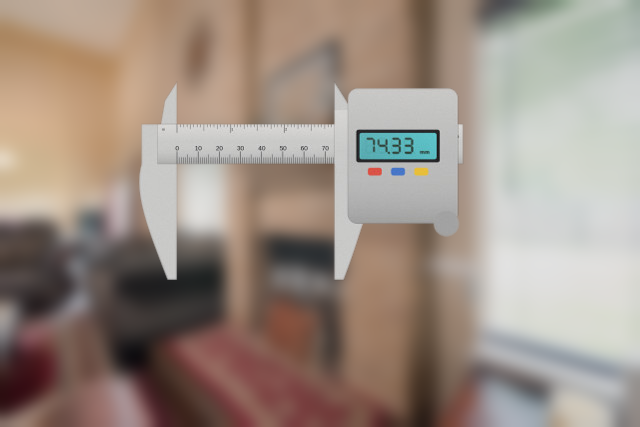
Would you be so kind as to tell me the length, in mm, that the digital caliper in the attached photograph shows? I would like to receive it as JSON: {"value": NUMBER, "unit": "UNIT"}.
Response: {"value": 74.33, "unit": "mm"}
